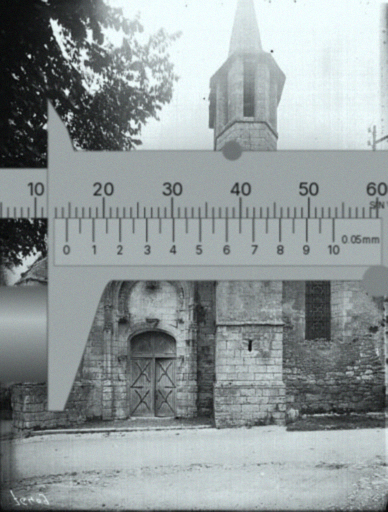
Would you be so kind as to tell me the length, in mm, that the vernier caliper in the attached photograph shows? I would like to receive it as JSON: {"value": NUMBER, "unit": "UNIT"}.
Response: {"value": 14.6, "unit": "mm"}
